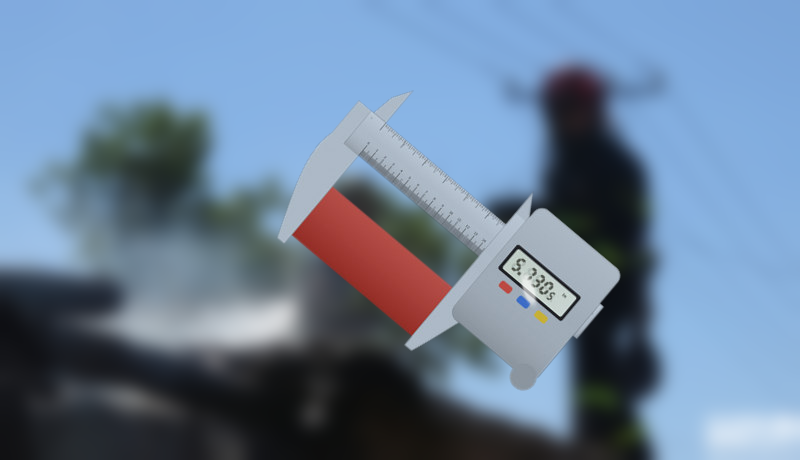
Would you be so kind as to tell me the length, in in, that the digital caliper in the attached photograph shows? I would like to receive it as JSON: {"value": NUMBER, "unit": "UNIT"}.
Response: {"value": 5.7305, "unit": "in"}
